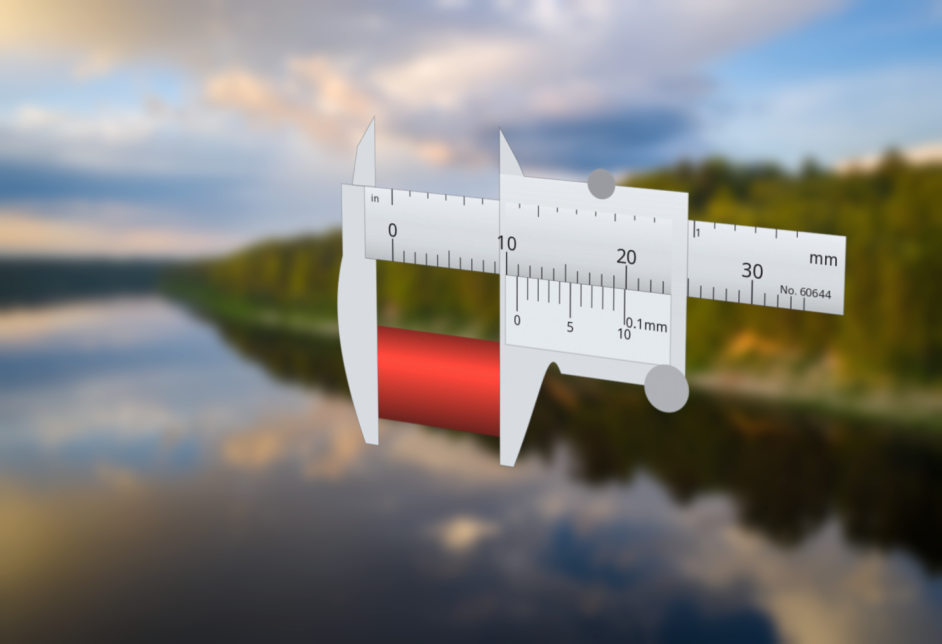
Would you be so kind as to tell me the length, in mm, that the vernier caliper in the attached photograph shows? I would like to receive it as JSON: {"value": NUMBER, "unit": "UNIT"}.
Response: {"value": 10.9, "unit": "mm"}
